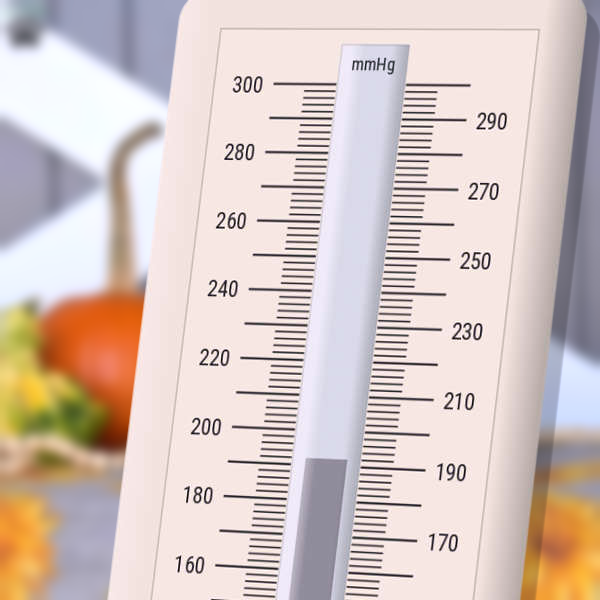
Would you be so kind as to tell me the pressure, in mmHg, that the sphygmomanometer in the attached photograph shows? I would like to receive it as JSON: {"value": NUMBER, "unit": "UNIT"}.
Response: {"value": 192, "unit": "mmHg"}
